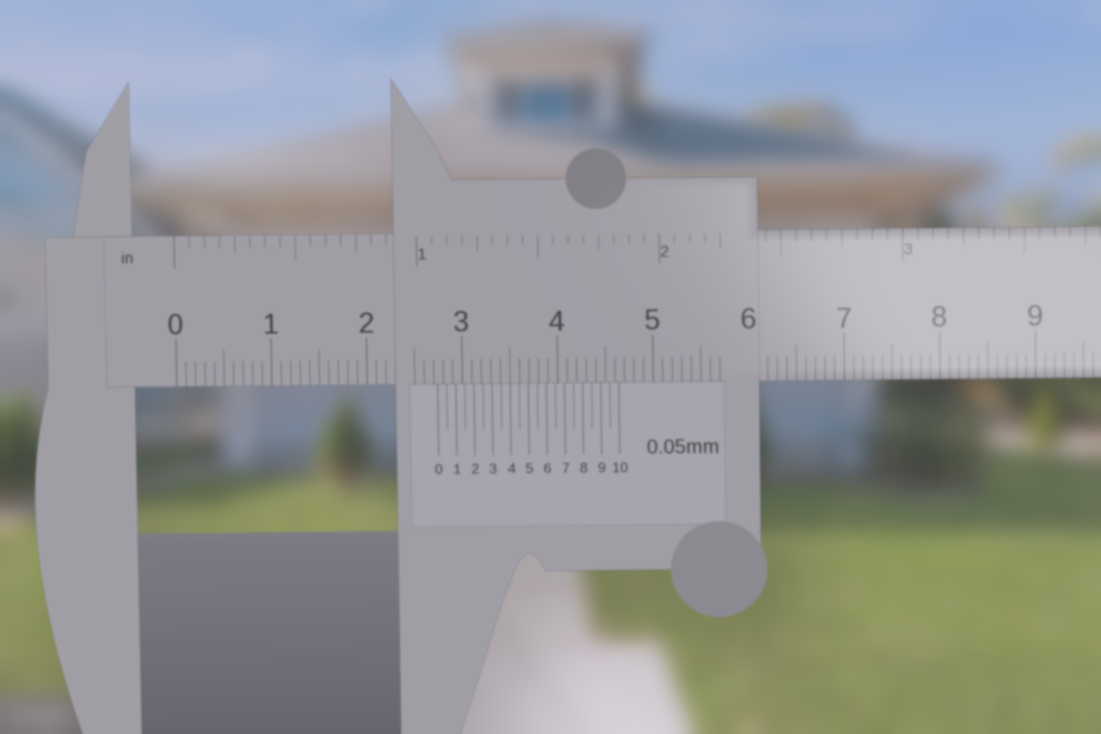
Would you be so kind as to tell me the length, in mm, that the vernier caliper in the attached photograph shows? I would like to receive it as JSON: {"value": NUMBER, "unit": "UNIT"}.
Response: {"value": 27.4, "unit": "mm"}
